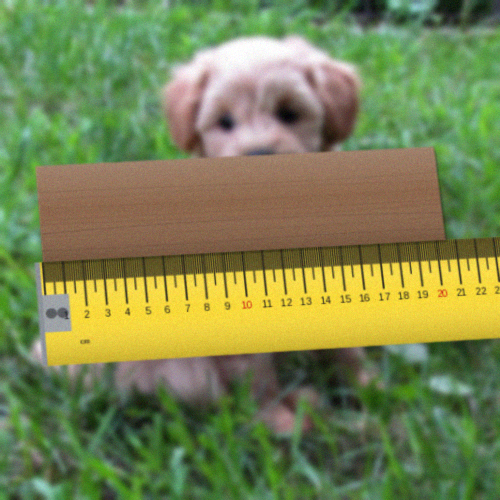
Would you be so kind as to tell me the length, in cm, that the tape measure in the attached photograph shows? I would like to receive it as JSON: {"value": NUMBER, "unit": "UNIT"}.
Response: {"value": 20.5, "unit": "cm"}
